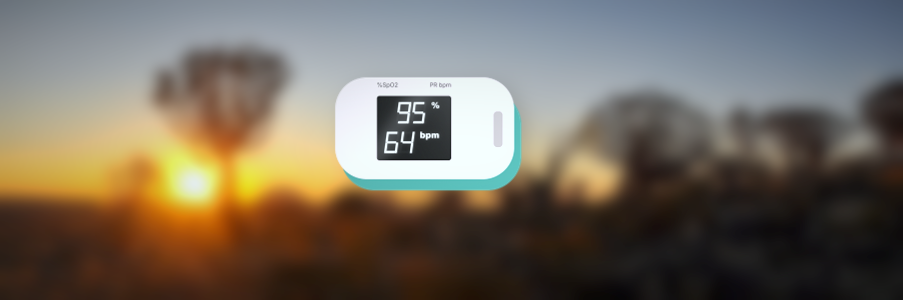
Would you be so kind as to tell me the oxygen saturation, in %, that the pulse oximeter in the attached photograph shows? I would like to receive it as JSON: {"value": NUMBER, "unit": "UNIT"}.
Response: {"value": 95, "unit": "%"}
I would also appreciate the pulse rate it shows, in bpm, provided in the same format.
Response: {"value": 64, "unit": "bpm"}
